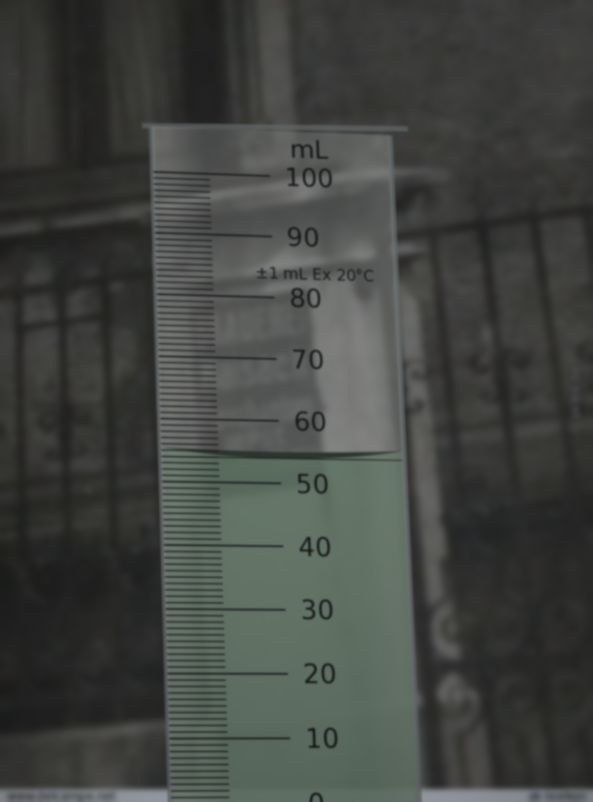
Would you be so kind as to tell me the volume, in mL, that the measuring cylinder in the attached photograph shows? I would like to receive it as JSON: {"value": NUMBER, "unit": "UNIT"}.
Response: {"value": 54, "unit": "mL"}
